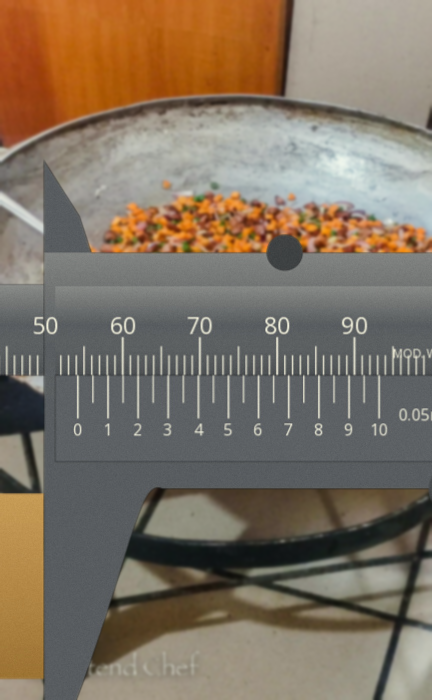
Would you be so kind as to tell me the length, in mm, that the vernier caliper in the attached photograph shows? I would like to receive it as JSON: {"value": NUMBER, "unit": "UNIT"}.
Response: {"value": 54.2, "unit": "mm"}
